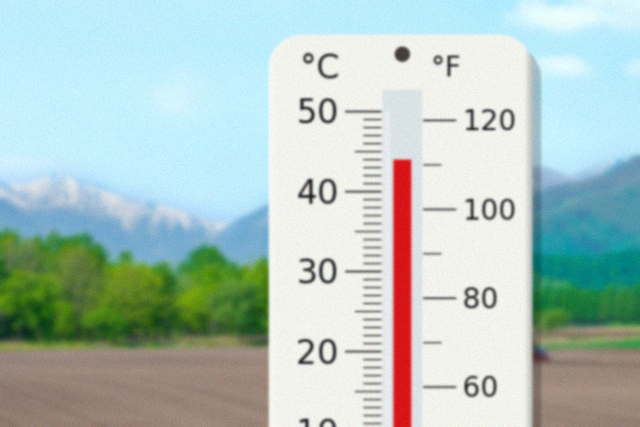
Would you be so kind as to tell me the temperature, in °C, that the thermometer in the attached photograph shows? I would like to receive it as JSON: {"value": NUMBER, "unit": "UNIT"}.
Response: {"value": 44, "unit": "°C"}
